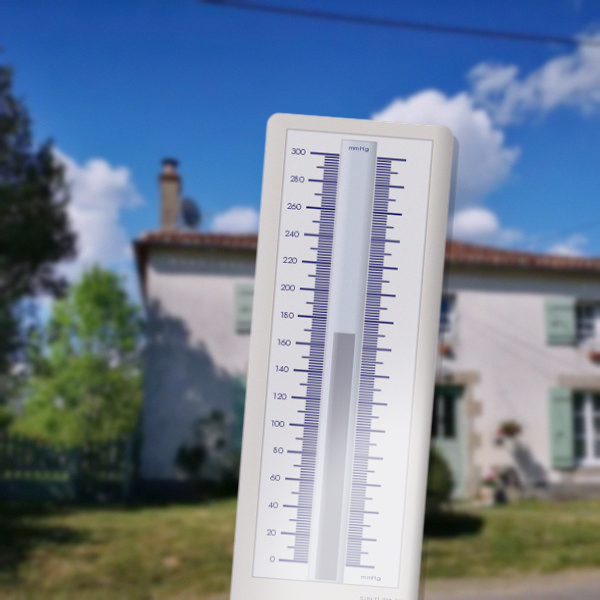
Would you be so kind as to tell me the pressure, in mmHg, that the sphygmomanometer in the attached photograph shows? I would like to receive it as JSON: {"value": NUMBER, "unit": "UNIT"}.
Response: {"value": 170, "unit": "mmHg"}
